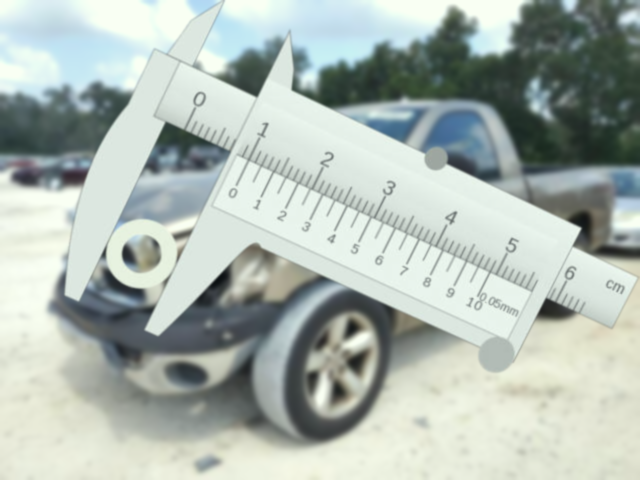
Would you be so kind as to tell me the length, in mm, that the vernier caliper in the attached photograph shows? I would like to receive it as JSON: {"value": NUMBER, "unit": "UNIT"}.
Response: {"value": 10.0, "unit": "mm"}
